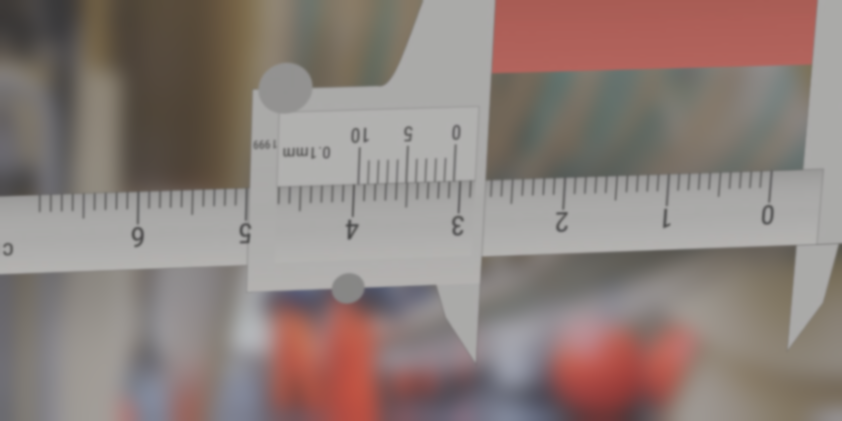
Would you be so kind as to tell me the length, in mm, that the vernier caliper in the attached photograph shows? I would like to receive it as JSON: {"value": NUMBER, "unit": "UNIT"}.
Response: {"value": 30.6, "unit": "mm"}
